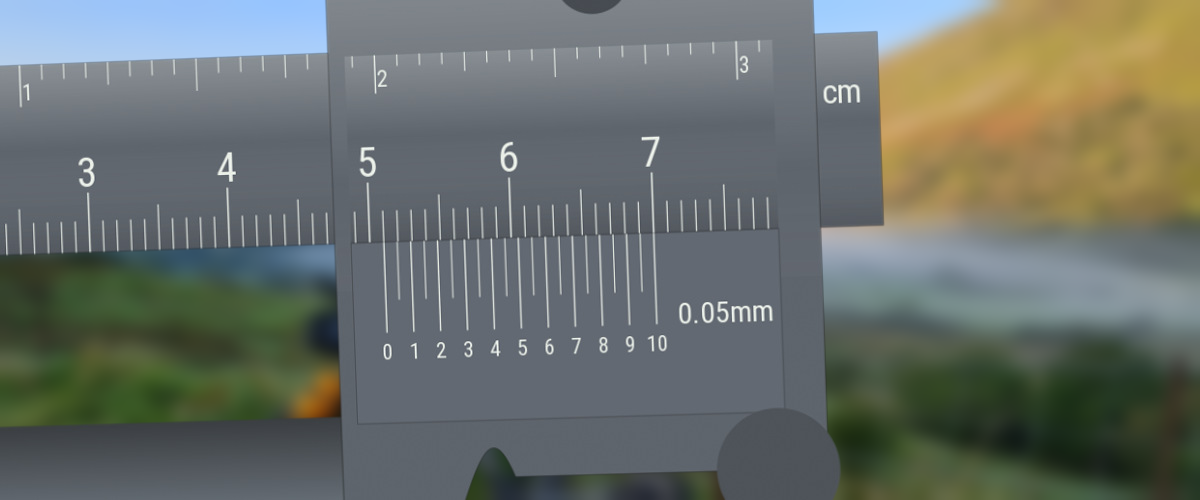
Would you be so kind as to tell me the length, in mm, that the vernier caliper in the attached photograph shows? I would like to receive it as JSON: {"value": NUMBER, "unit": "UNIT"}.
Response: {"value": 51.0, "unit": "mm"}
